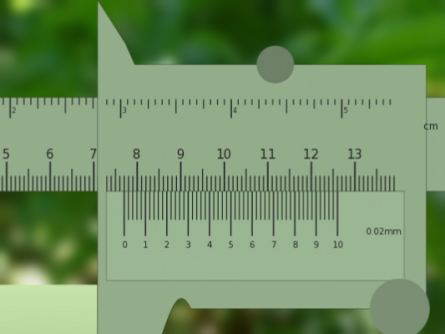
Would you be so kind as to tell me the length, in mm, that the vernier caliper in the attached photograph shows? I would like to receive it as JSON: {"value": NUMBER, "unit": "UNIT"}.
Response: {"value": 77.0, "unit": "mm"}
